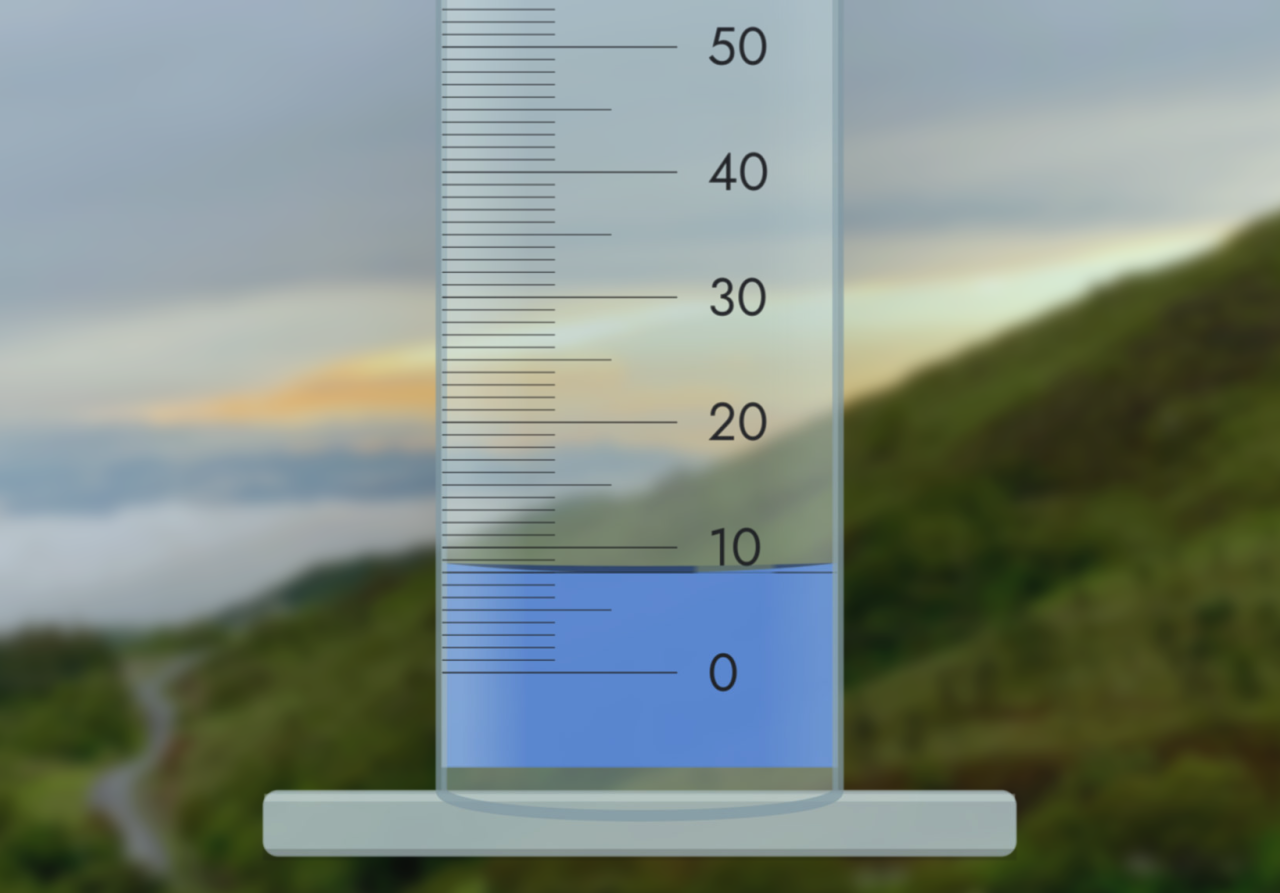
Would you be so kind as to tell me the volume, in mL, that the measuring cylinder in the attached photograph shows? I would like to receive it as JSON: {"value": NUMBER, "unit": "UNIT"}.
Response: {"value": 8, "unit": "mL"}
